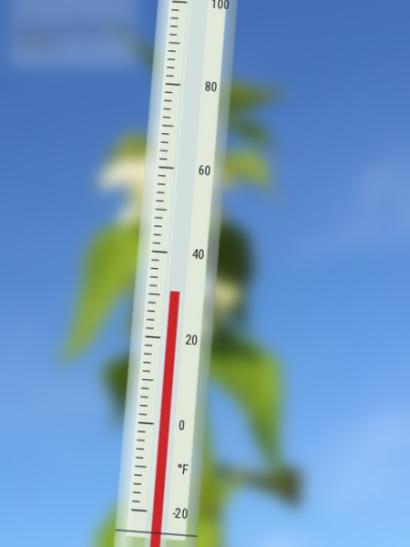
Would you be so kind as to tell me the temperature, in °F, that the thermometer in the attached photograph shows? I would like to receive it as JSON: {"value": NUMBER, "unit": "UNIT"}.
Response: {"value": 31, "unit": "°F"}
